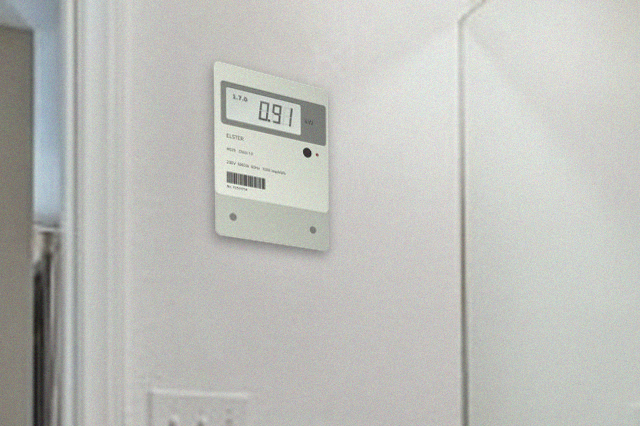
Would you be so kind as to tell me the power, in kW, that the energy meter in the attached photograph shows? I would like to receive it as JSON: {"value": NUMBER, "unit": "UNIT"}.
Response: {"value": 0.91, "unit": "kW"}
